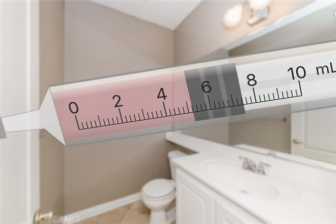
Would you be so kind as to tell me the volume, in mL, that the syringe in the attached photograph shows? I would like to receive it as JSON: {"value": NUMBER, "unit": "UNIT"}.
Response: {"value": 5.2, "unit": "mL"}
